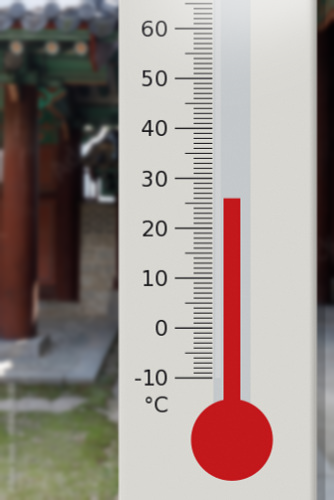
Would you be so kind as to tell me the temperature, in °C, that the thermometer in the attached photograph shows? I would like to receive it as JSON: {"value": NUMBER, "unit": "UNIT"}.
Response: {"value": 26, "unit": "°C"}
